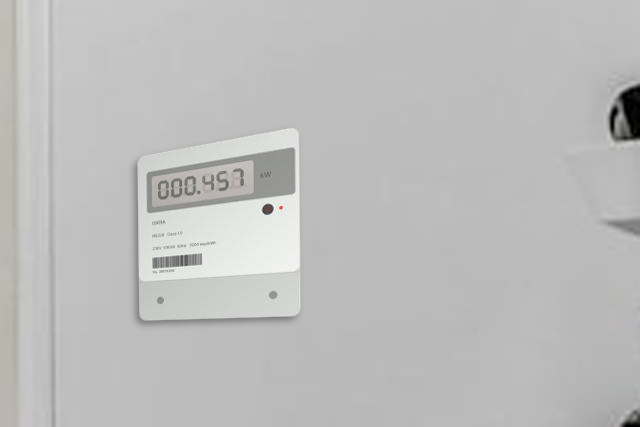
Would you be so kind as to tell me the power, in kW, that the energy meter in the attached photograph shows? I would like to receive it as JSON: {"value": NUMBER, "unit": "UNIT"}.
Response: {"value": 0.457, "unit": "kW"}
